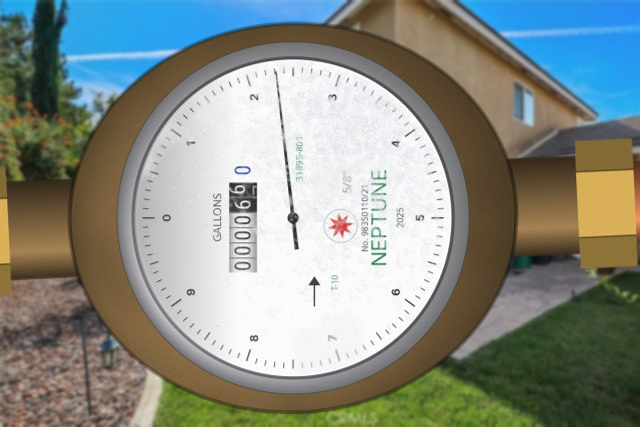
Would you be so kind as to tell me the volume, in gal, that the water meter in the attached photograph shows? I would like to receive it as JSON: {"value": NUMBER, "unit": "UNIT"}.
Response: {"value": 662.3, "unit": "gal"}
